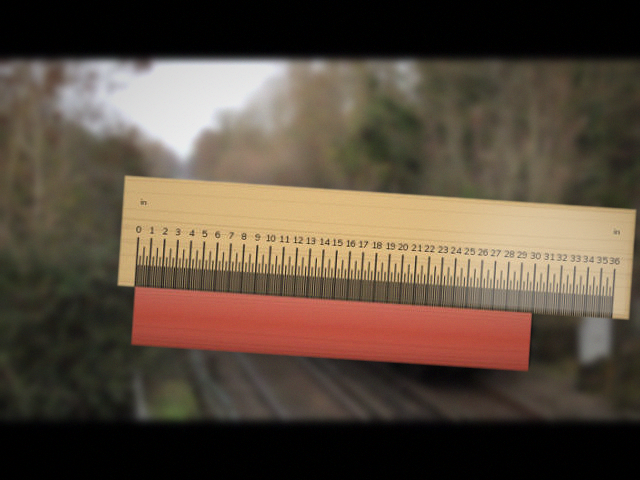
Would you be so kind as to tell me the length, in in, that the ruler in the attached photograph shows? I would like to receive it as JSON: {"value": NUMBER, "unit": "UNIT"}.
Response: {"value": 30, "unit": "in"}
